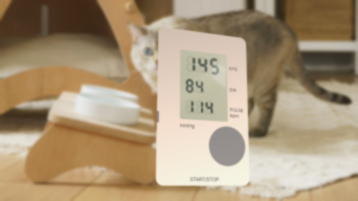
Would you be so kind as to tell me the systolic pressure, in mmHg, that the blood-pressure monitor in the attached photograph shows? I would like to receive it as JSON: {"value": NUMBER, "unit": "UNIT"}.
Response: {"value": 145, "unit": "mmHg"}
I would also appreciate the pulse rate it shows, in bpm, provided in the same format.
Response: {"value": 114, "unit": "bpm"}
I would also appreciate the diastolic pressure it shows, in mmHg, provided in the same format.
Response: {"value": 84, "unit": "mmHg"}
